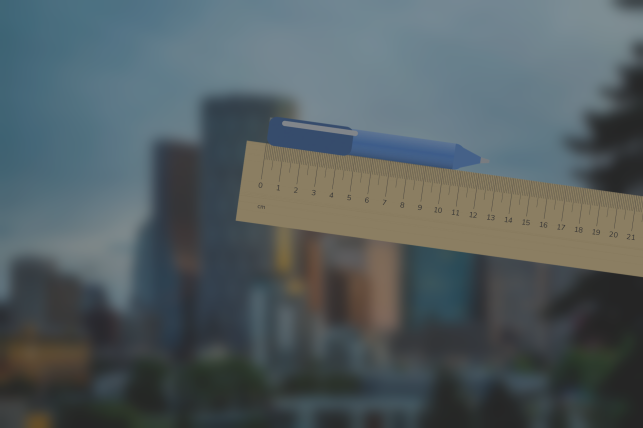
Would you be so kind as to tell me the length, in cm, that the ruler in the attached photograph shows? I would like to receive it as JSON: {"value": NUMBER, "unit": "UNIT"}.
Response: {"value": 12.5, "unit": "cm"}
